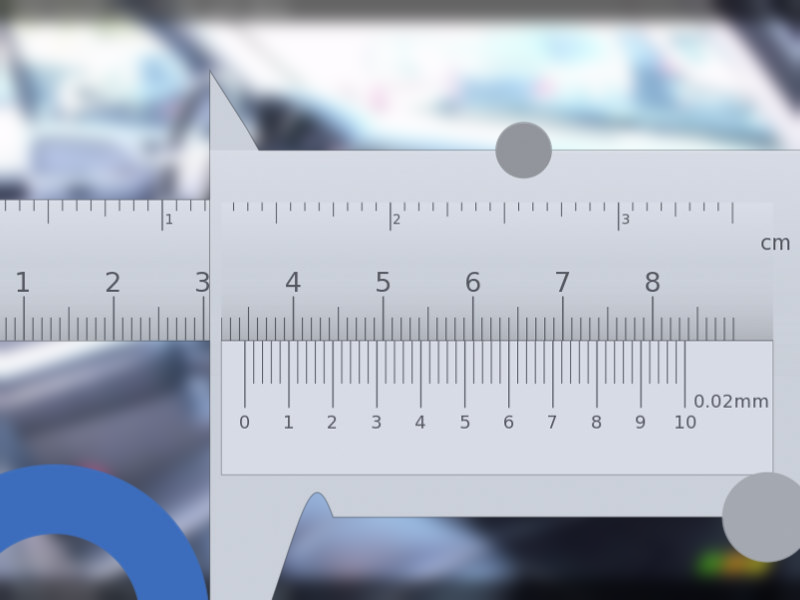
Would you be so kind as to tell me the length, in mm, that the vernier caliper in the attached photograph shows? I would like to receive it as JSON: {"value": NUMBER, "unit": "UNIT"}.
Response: {"value": 34.6, "unit": "mm"}
